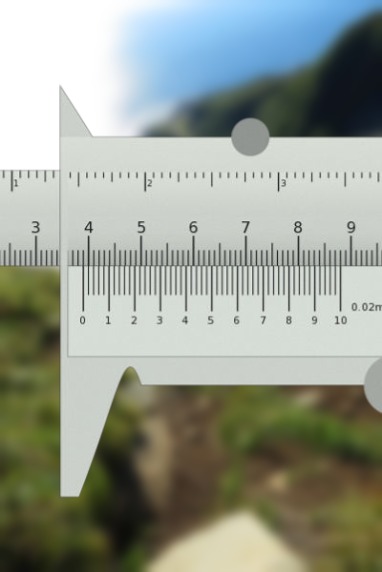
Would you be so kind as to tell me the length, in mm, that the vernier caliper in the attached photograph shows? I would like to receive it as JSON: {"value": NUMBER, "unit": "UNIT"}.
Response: {"value": 39.0, "unit": "mm"}
